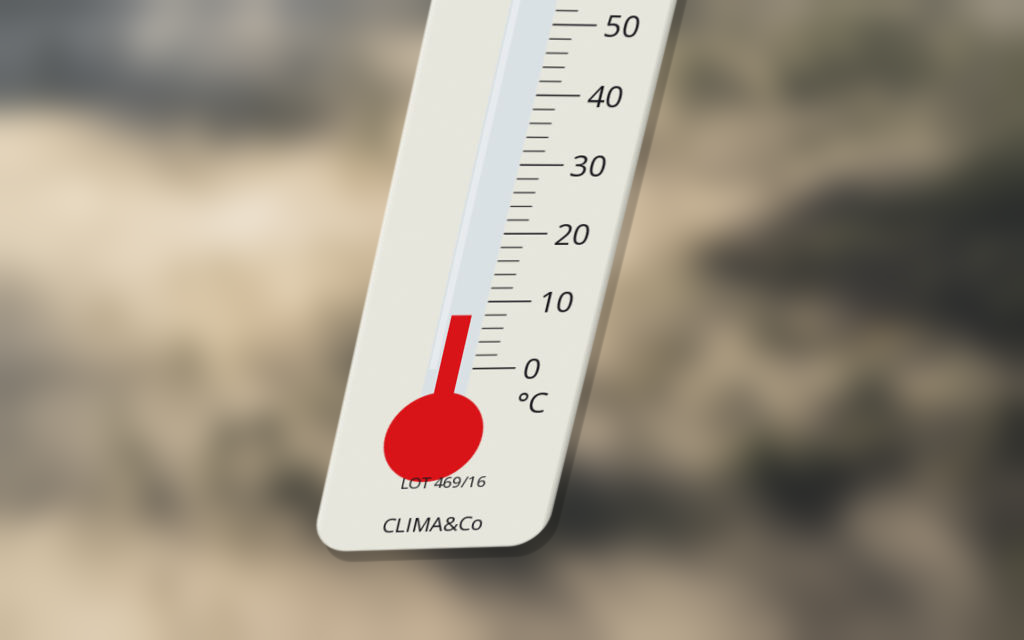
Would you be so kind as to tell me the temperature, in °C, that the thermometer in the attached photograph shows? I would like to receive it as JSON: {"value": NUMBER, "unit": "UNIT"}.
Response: {"value": 8, "unit": "°C"}
